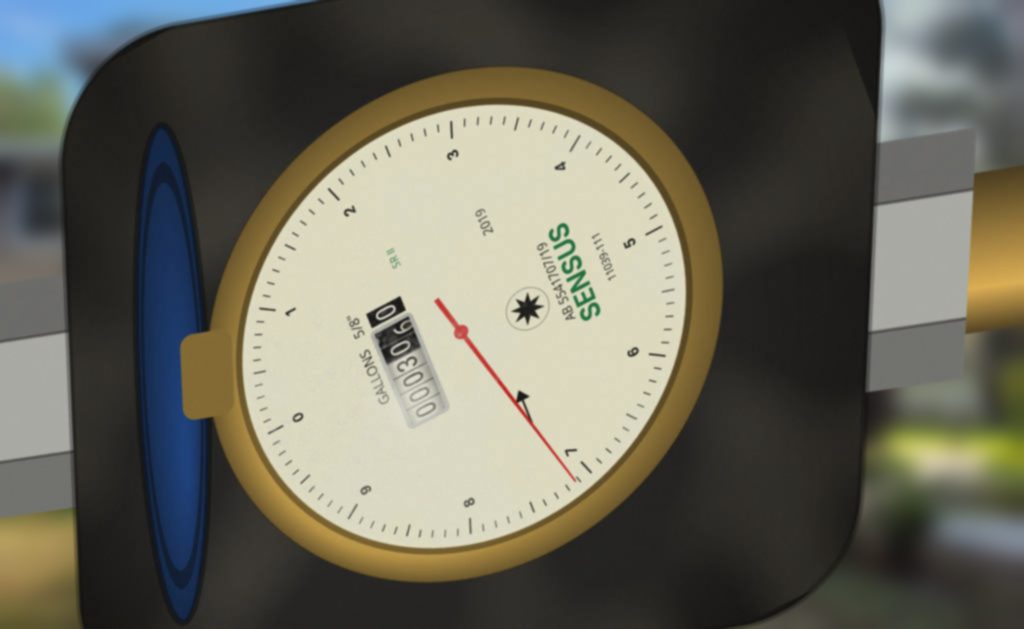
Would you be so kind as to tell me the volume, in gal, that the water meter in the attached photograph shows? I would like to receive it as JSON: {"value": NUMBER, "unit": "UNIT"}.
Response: {"value": 3057.1, "unit": "gal"}
